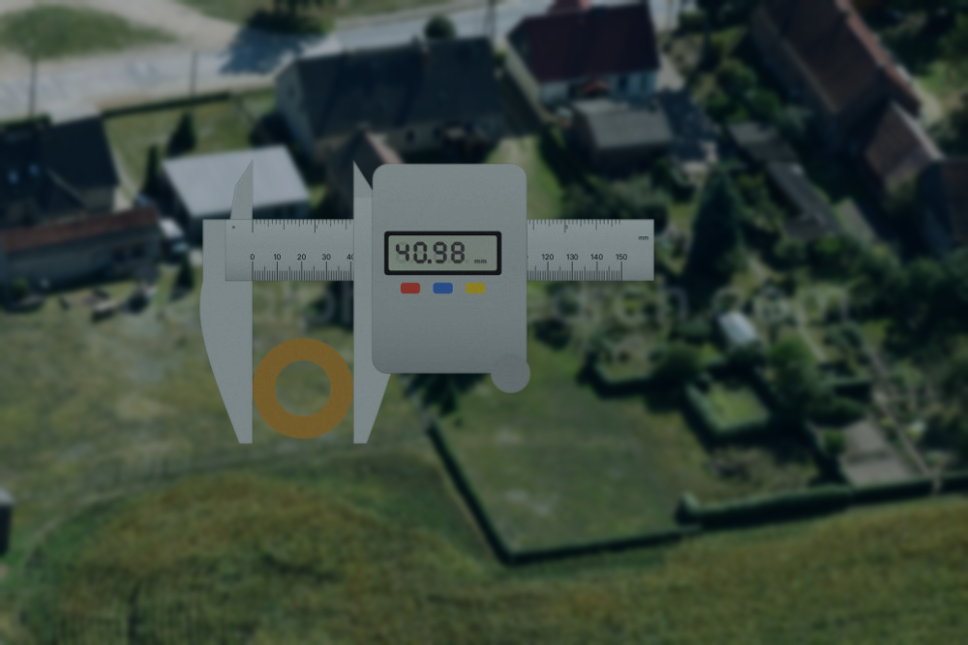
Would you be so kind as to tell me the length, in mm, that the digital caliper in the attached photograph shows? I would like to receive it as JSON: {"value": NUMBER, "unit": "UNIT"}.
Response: {"value": 40.98, "unit": "mm"}
